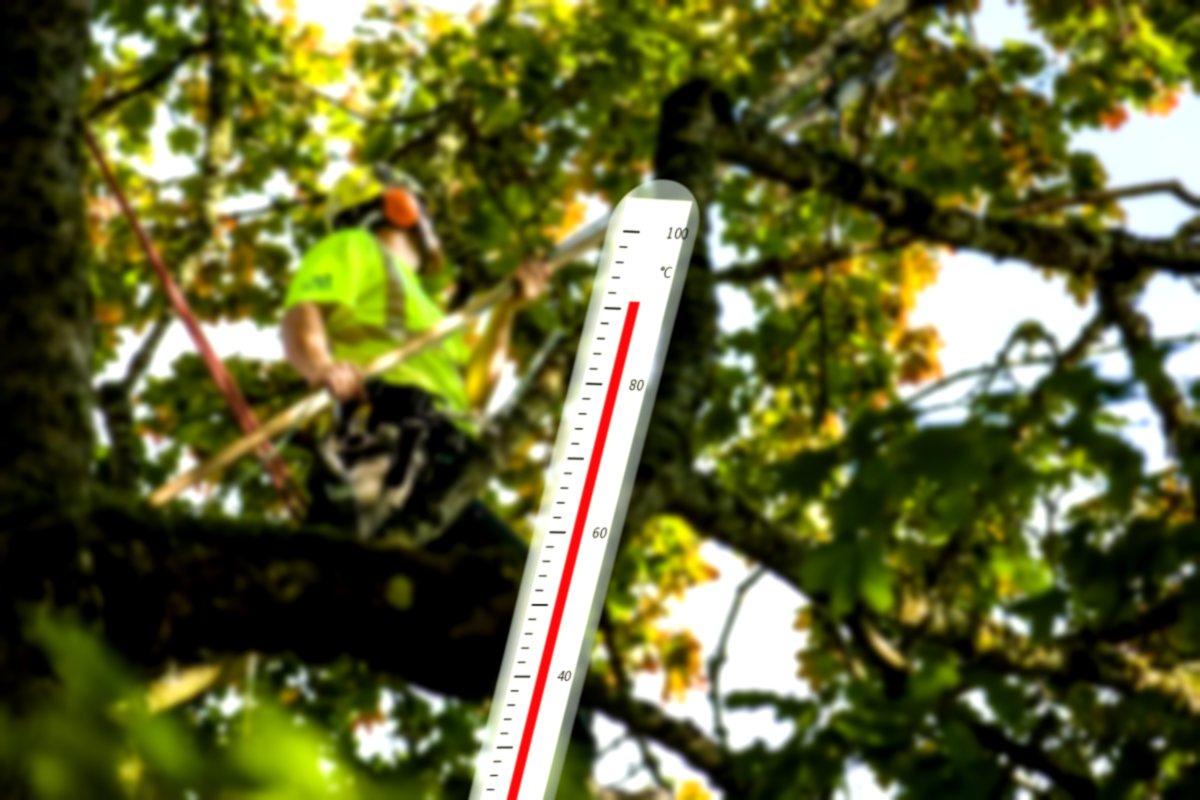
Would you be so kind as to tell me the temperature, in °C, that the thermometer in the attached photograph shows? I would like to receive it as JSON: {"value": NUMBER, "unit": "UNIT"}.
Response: {"value": 91, "unit": "°C"}
